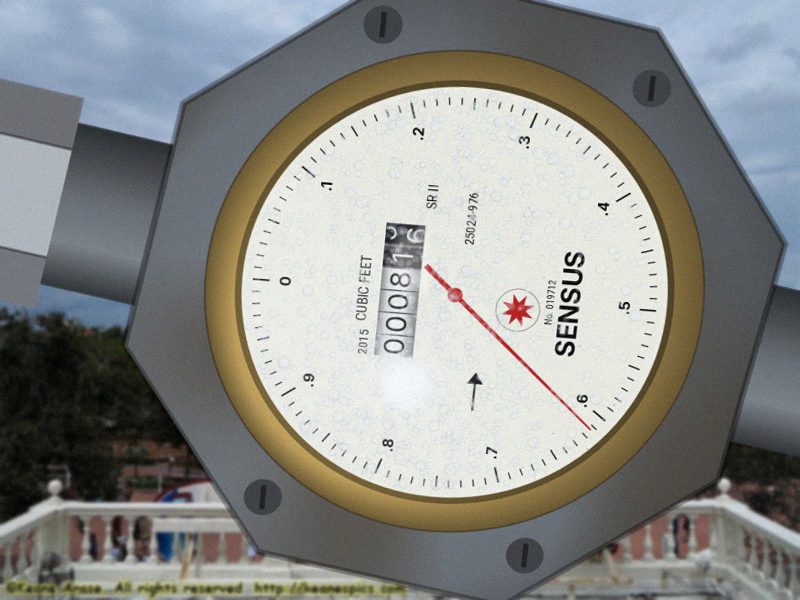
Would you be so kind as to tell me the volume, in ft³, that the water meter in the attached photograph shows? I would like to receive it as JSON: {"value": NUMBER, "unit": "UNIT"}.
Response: {"value": 815.61, "unit": "ft³"}
